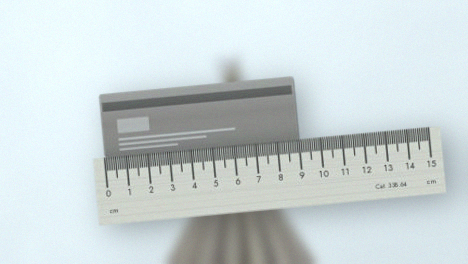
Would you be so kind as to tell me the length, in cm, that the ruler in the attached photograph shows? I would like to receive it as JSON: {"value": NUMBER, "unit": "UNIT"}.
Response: {"value": 9, "unit": "cm"}
